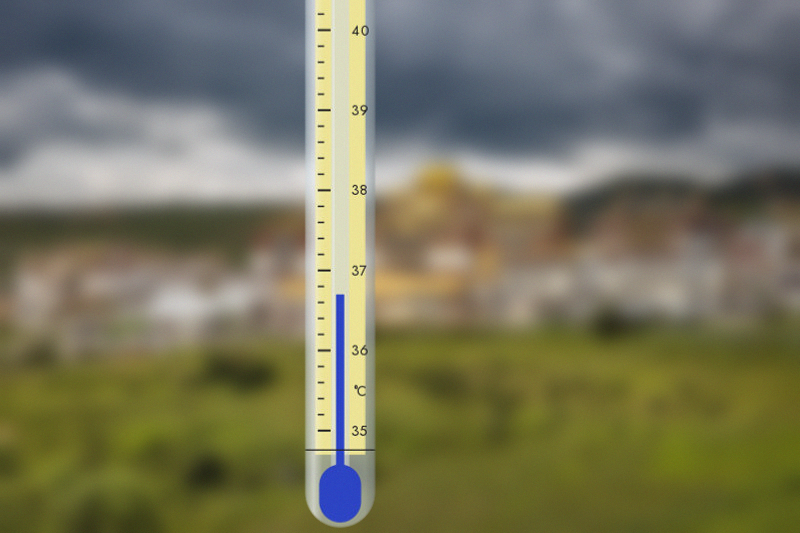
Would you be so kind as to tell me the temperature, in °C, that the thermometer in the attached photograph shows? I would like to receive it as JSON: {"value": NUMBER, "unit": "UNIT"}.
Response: {"value": 36.7, "unit": "°C"}
